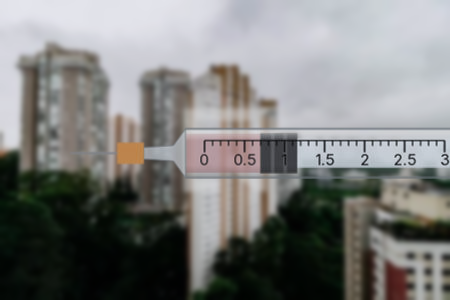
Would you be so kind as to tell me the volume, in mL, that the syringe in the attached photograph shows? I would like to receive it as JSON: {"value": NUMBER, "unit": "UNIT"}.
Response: {"value": 0.7, "unit": "mL"}
